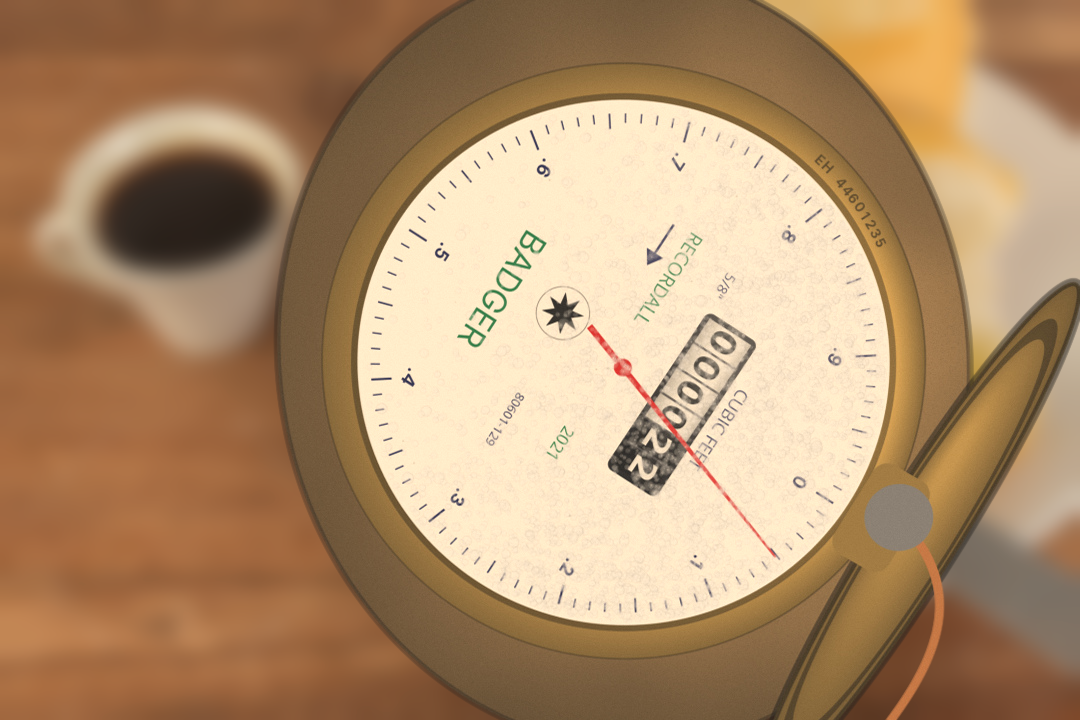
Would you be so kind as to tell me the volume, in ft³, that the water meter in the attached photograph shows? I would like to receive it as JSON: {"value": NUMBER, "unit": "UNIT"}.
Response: {"value": 22.05, "unit": "ft³"}
